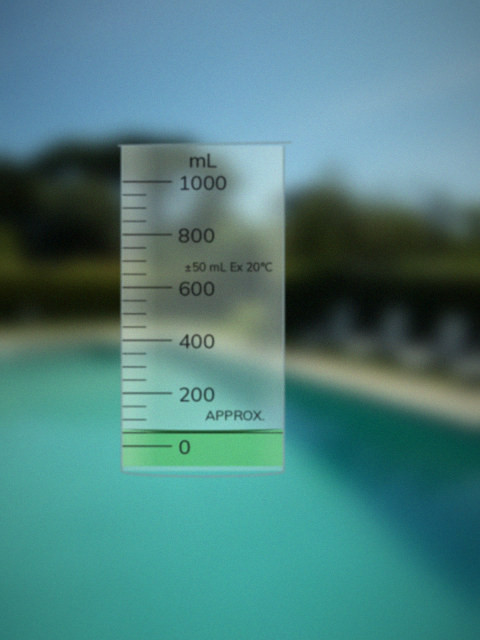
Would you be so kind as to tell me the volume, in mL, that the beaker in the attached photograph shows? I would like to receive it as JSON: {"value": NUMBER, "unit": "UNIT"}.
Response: {"value": 50, "unit": "mL"}
